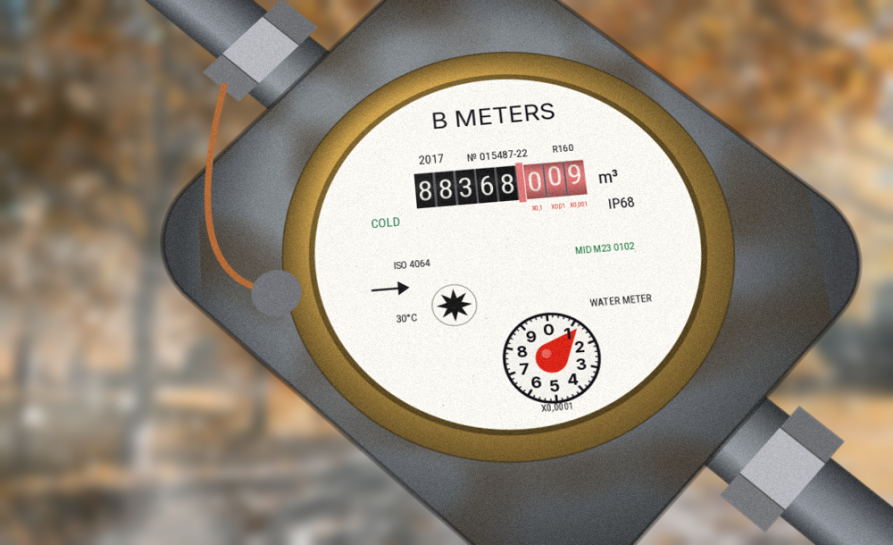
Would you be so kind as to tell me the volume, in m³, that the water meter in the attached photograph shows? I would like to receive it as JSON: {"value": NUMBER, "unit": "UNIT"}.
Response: {"value": 88368.0091, "unit": "m³"}
